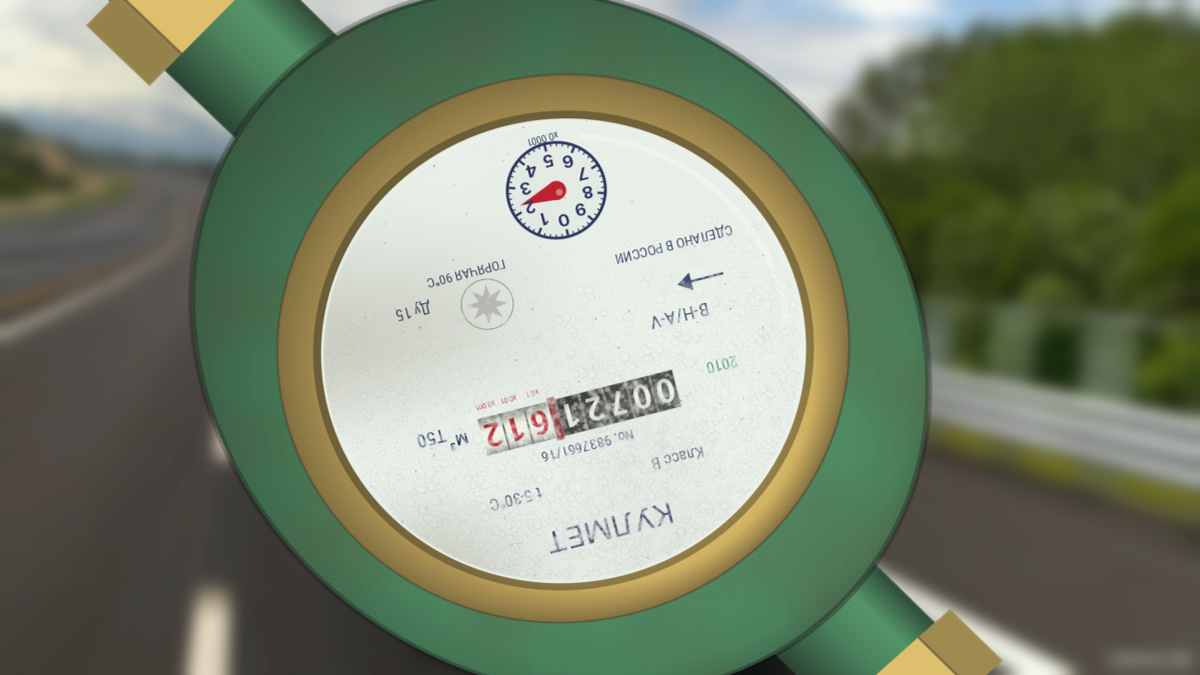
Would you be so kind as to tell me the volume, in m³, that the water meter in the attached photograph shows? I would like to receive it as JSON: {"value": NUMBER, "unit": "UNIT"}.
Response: {"value": 721.6122, "unit": "m³"}
